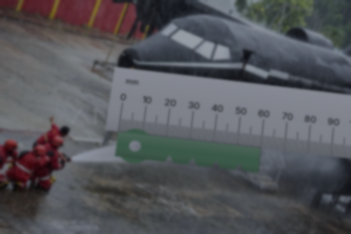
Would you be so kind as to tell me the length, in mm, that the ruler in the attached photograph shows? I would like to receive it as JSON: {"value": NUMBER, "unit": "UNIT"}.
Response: {"value": 60, "unit": "mm"}
